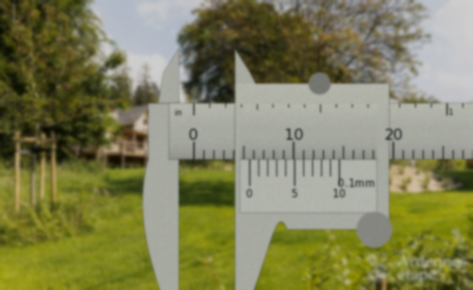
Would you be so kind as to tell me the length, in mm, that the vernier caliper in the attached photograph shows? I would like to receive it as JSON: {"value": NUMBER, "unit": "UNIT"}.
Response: {"value": 5.6, "unit": "mm"}
